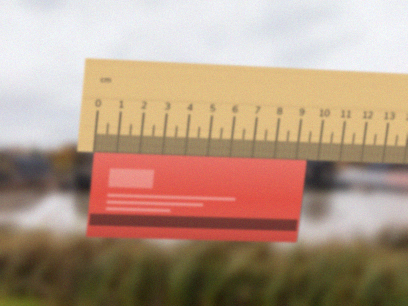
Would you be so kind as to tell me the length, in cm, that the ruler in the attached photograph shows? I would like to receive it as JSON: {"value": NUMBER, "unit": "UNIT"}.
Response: {"value": 9.5, "unit": "cm"}
